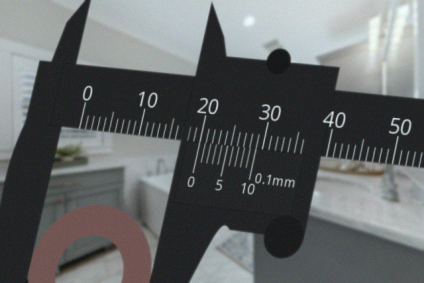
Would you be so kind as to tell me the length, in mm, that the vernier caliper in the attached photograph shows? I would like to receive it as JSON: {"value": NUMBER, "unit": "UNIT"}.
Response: {"value": 20.0, "unit": "mm"}
